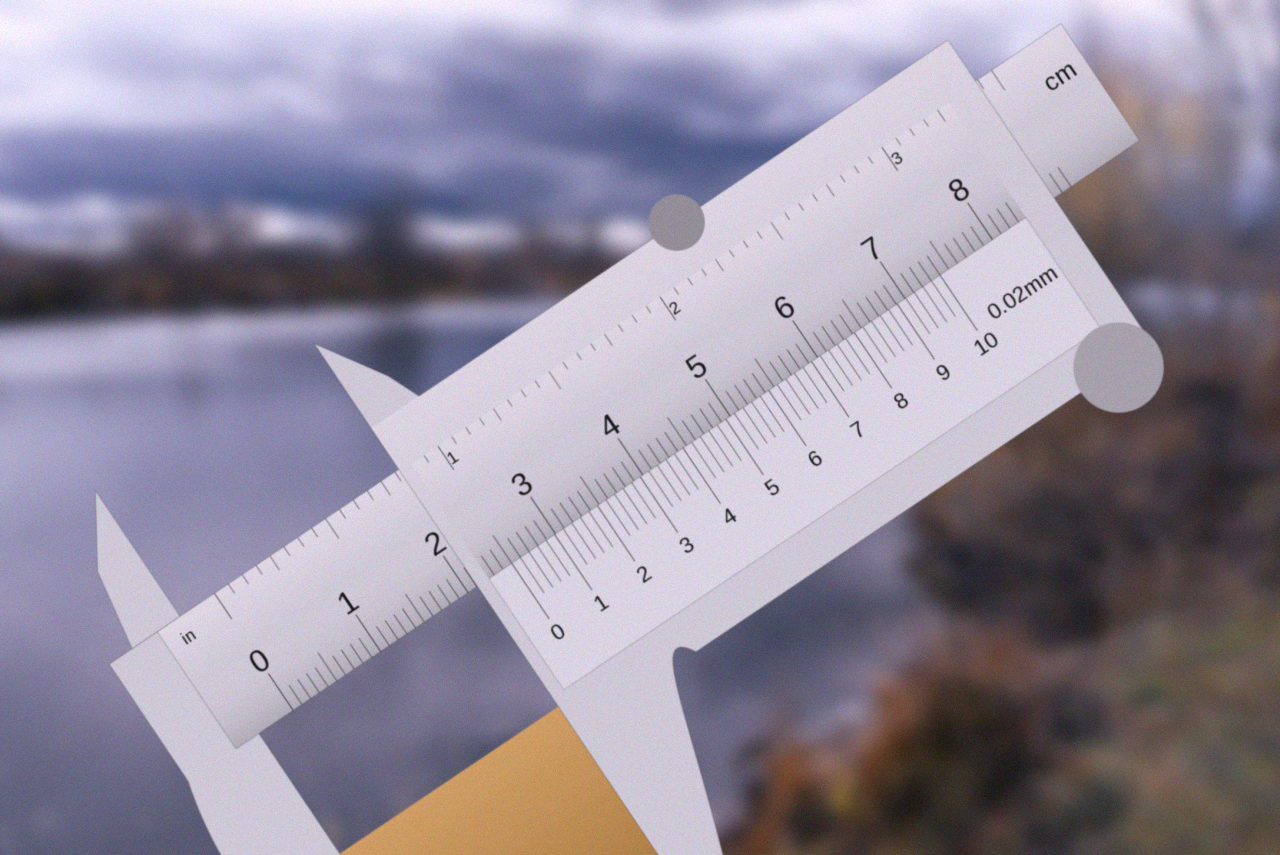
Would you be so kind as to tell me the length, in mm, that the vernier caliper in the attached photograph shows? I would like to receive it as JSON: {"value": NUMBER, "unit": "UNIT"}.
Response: {"value": 25.0, "unit": "mm"}
